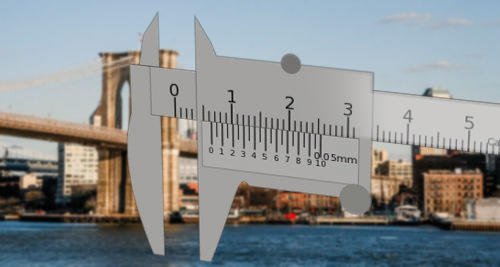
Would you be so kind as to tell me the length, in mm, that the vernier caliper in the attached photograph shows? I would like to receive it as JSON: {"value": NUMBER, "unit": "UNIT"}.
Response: {"value": 6.4, "unit": "mm"}
